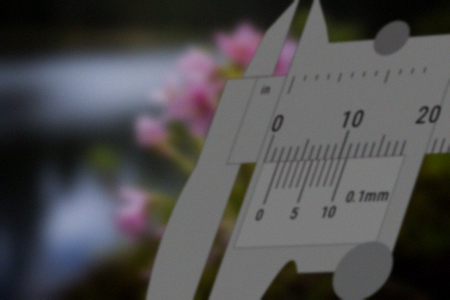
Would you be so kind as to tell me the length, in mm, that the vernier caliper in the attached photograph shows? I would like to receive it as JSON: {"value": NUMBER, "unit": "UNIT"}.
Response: {"value": 2.0, "unit": "mm"}
